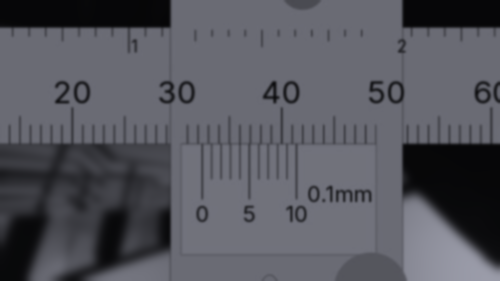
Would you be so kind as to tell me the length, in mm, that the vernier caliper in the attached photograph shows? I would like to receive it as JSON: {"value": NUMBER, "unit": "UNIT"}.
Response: {"value": 32.4, "unit": "mm"}
